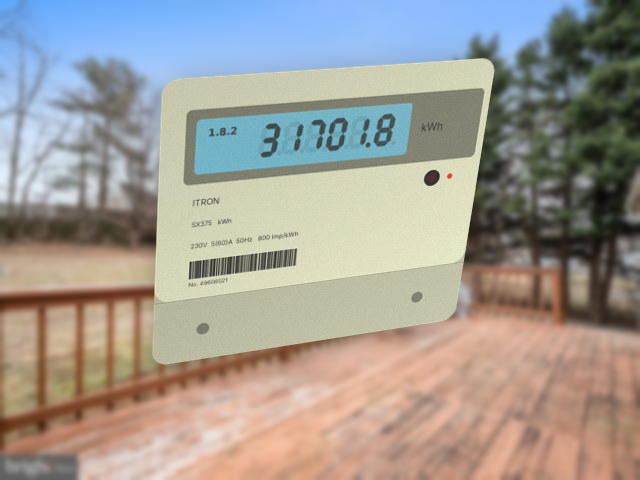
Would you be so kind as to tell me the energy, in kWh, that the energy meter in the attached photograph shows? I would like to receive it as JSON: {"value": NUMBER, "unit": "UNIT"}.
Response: {"value": 31701.8, "unit": "kWh"}
